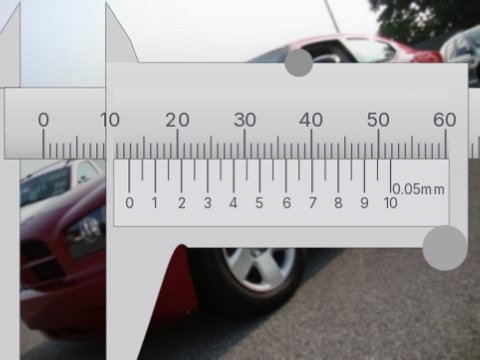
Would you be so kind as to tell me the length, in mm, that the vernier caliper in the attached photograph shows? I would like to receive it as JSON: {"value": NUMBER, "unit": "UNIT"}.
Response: {"value": 12.8, "unit": "mm"}
